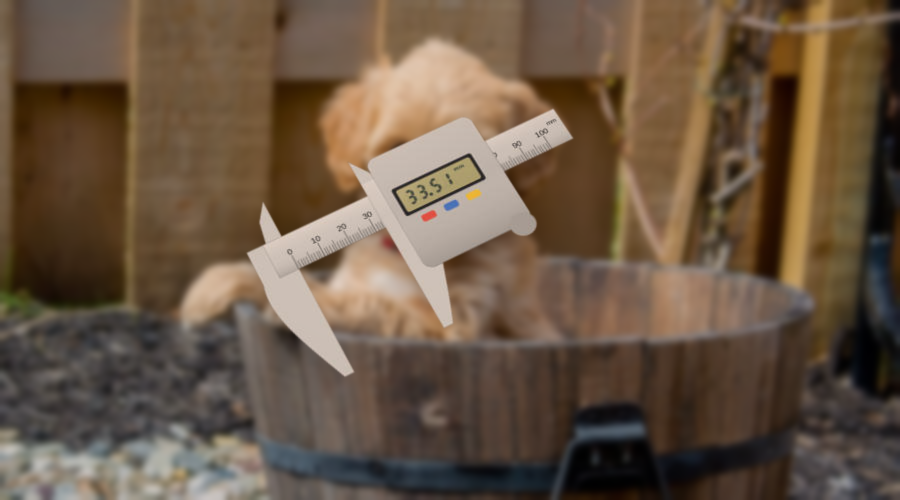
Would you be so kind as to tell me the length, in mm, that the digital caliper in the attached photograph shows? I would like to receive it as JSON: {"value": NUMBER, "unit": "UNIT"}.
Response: {"value": 33.51, "unit": "mm"}
